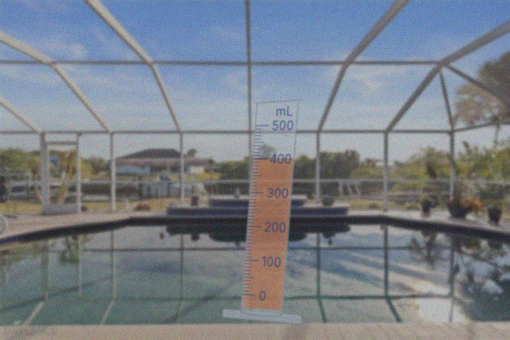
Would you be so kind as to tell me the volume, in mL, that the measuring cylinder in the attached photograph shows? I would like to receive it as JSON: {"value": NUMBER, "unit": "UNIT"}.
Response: {"value": 400, "unit": "mL"}
